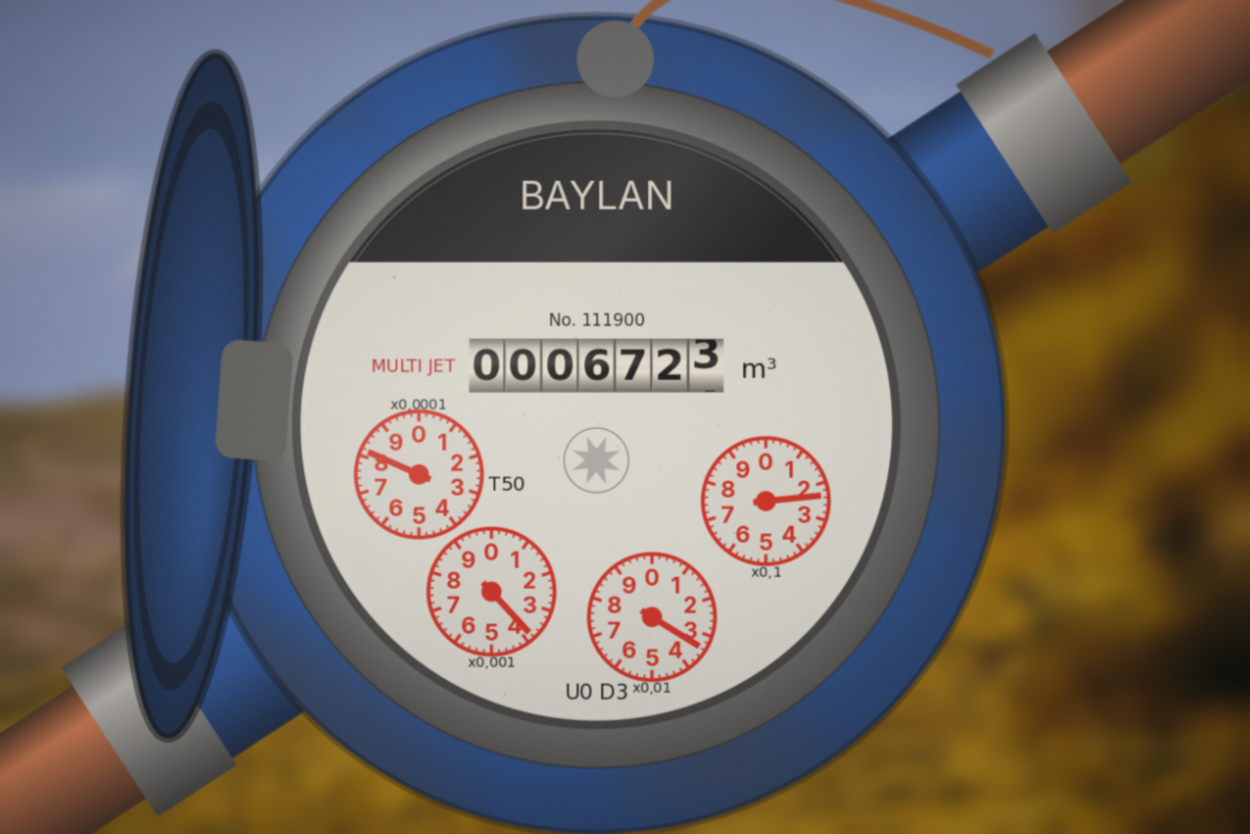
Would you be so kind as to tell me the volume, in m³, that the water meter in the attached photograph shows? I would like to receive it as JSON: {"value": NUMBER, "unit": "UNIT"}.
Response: {"value": 6723.2338, "unit": "m³"}
